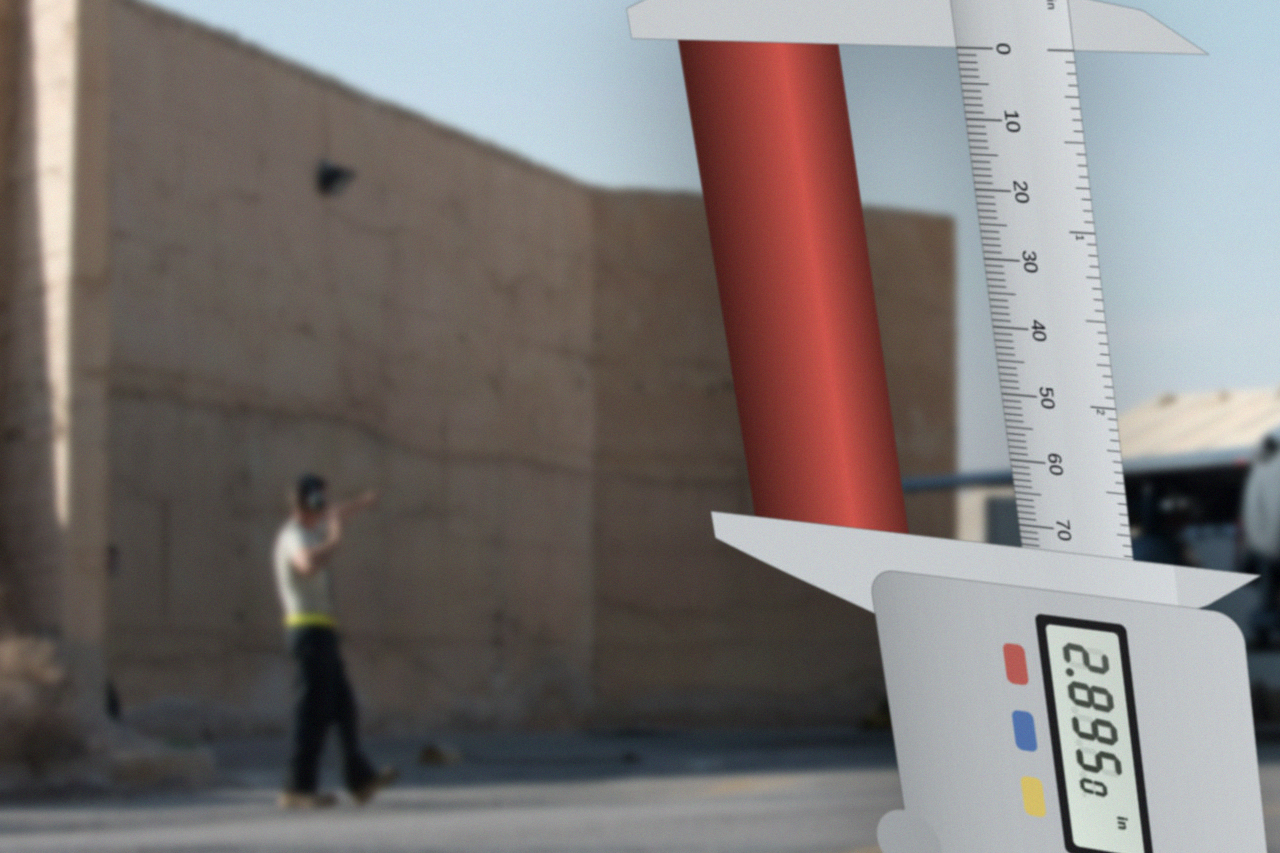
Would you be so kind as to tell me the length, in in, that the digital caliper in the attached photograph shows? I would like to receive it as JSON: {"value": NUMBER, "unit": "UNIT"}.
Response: {"value": 2.8950, "unit": "in"}
